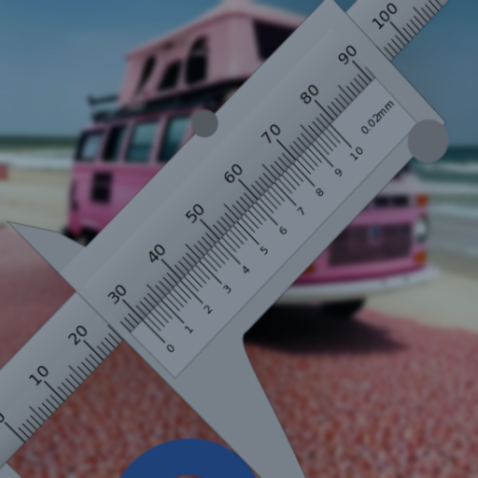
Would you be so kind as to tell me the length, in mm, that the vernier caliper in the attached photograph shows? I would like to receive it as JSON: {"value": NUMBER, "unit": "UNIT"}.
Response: {"value": 30.0, "unit": "mm"}
